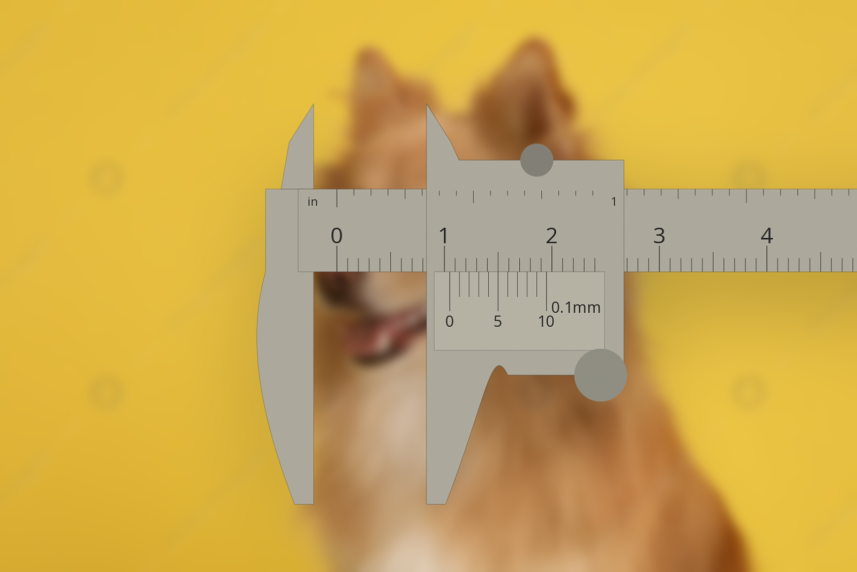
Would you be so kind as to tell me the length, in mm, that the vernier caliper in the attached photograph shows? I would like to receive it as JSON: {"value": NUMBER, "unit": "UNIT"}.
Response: {"value": 10.5, "unit": "mm"}
